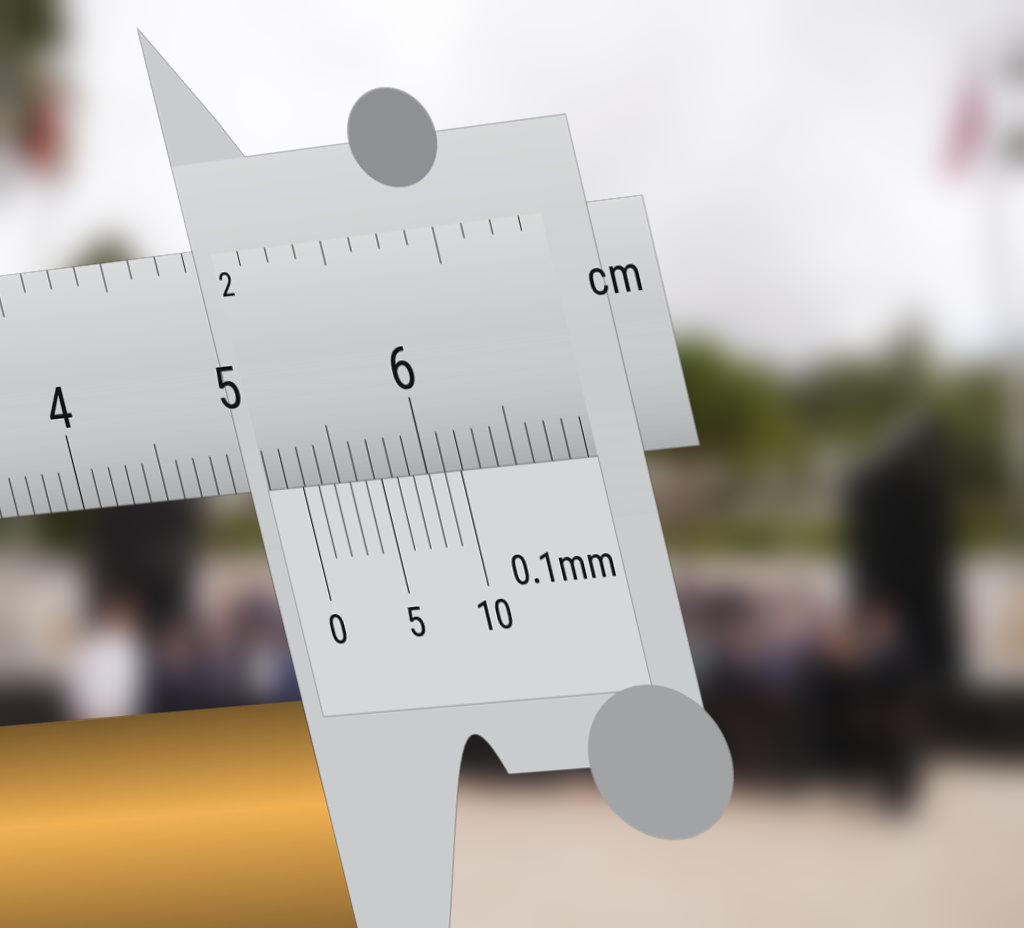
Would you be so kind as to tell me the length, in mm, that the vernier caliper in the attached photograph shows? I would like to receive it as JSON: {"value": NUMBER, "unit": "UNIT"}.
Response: {"value": 52.9, "unit": "mm"}
